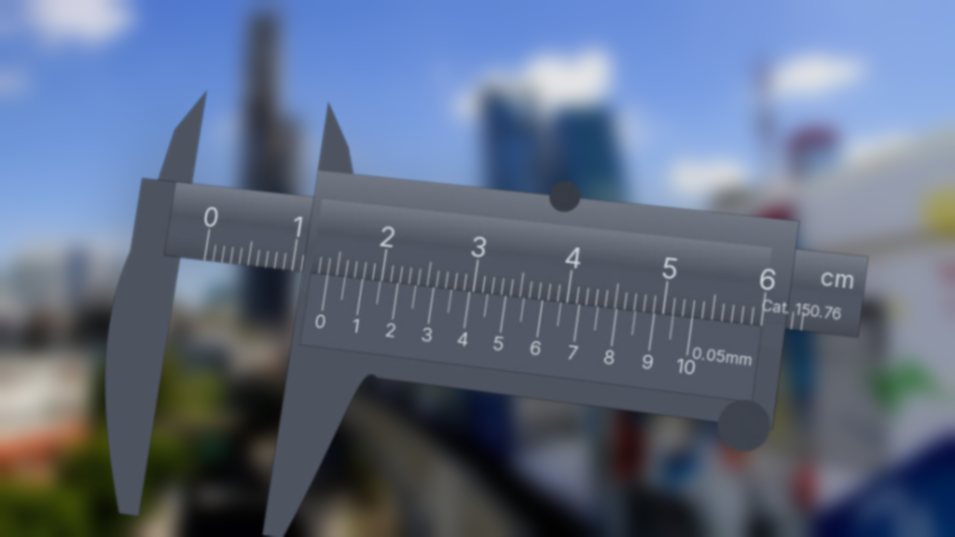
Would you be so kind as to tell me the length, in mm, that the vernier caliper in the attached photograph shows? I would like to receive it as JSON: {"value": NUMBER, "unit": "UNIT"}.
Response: {"value": 14.0, "unit": "mm"}
